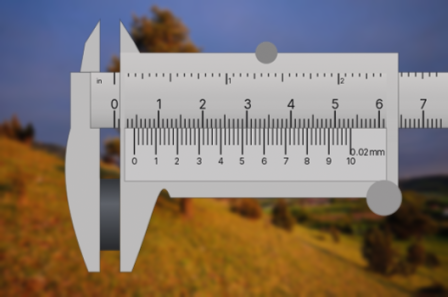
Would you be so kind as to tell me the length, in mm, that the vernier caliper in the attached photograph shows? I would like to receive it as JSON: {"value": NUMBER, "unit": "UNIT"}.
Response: {"value": 4.5, "unit": "mm"}
